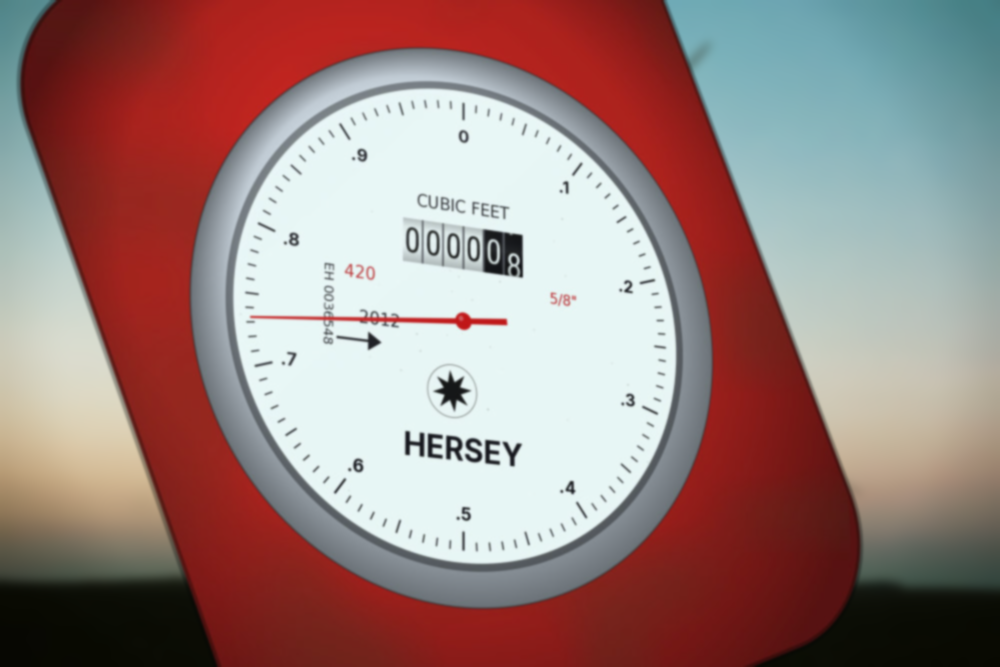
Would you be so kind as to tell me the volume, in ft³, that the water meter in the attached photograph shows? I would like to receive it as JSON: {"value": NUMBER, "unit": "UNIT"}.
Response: {"value": 7.73, "unit": "ft³"}
